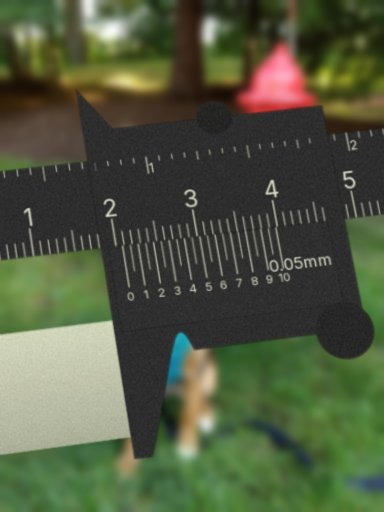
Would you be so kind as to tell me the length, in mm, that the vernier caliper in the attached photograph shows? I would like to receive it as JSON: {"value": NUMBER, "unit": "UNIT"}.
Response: {"value": 20.8, "unit": "mm"}
